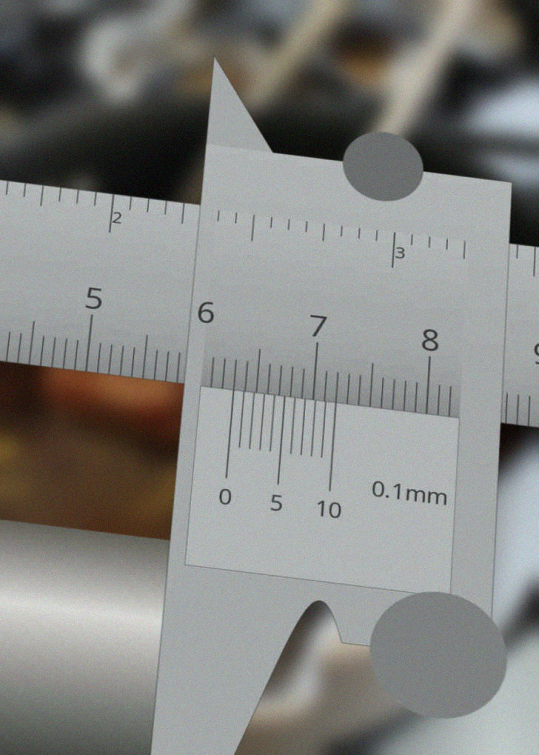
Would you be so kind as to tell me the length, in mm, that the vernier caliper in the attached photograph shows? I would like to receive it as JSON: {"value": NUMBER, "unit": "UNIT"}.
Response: {"value": 63.0, "unit": "mm"}
